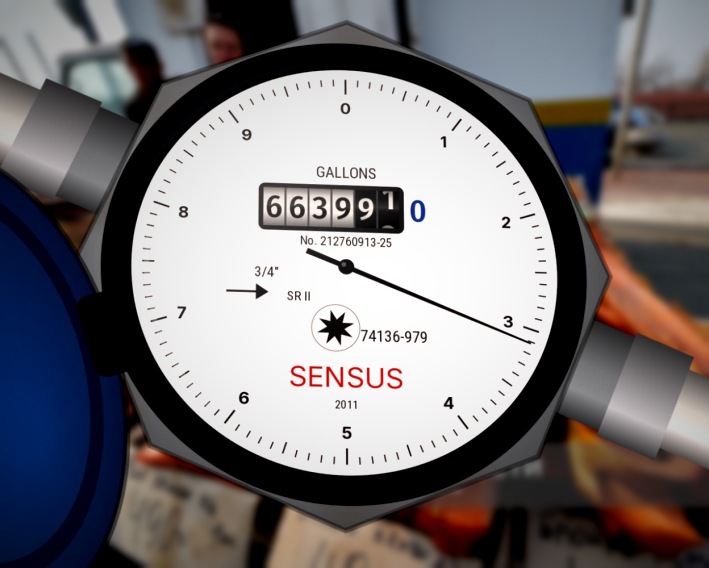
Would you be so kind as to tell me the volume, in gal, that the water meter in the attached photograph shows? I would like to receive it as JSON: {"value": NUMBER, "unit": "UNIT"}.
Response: {"value": 6639913.1, "unit": "gal"}
